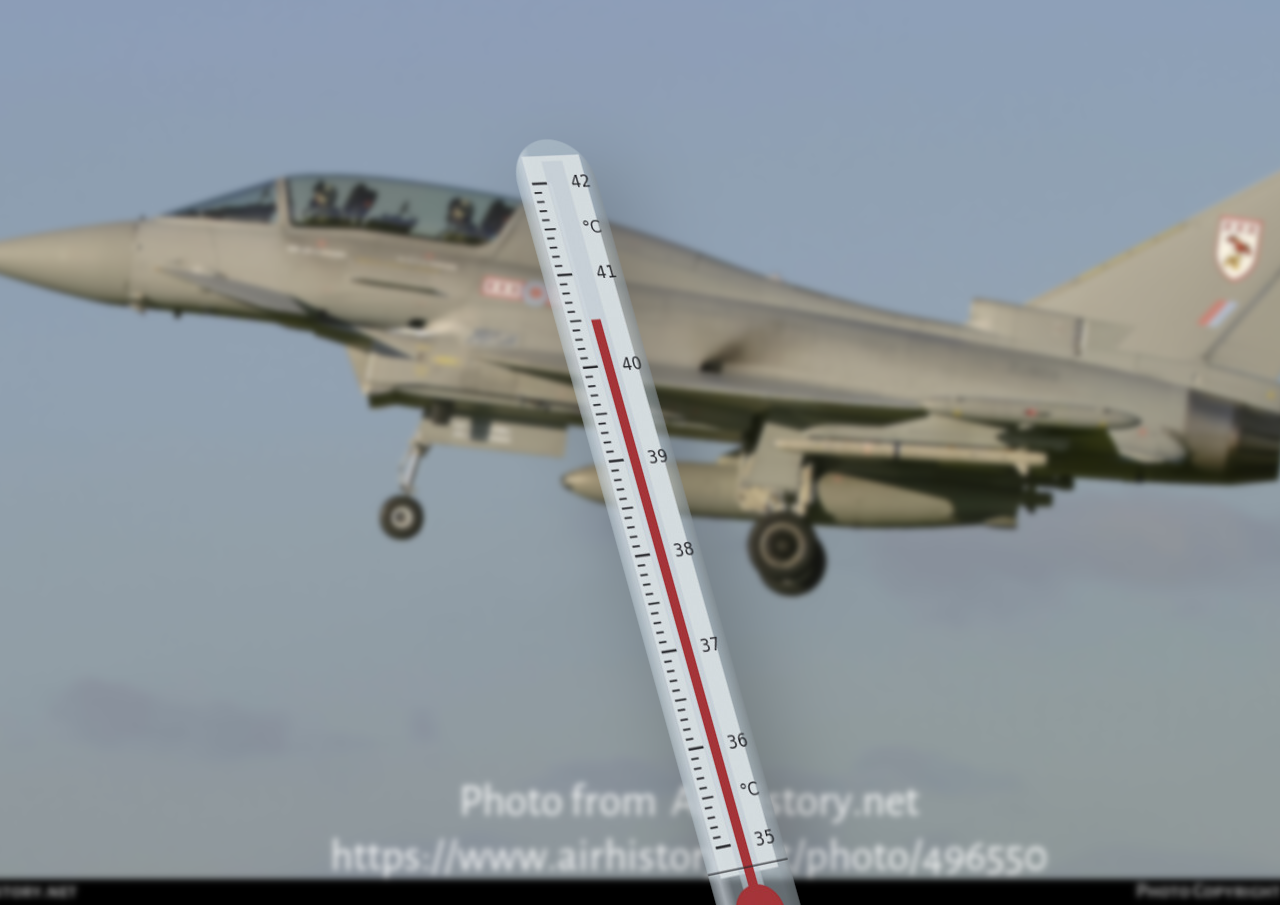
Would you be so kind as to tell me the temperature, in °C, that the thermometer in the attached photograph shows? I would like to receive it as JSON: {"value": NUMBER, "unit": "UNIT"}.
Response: {"value": 40.5, "unit": "°C"}
